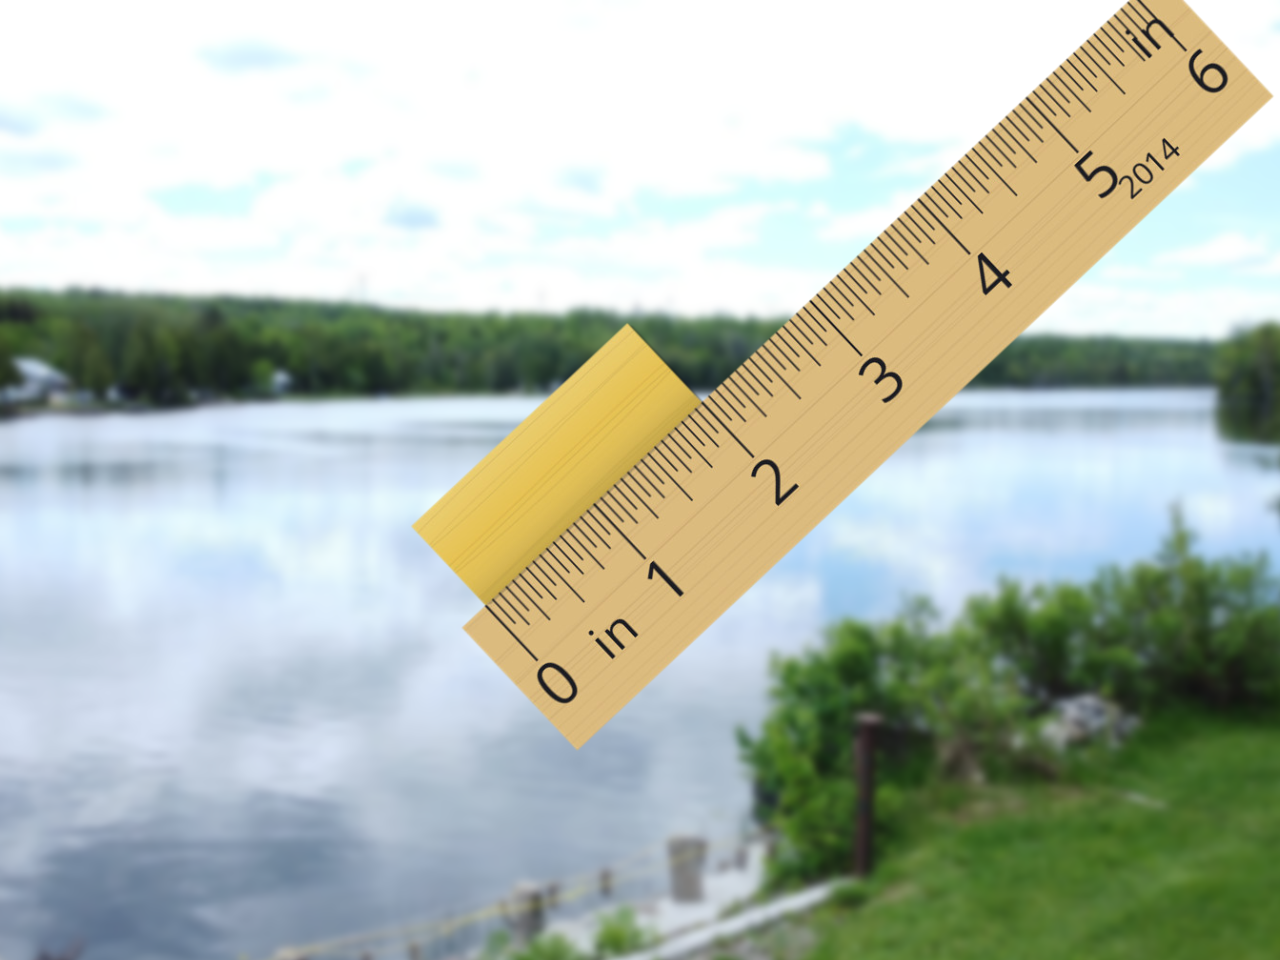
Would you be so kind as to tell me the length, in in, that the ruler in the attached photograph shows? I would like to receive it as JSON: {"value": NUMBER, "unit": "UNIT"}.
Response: {"value": 2, "unit": "in"}
